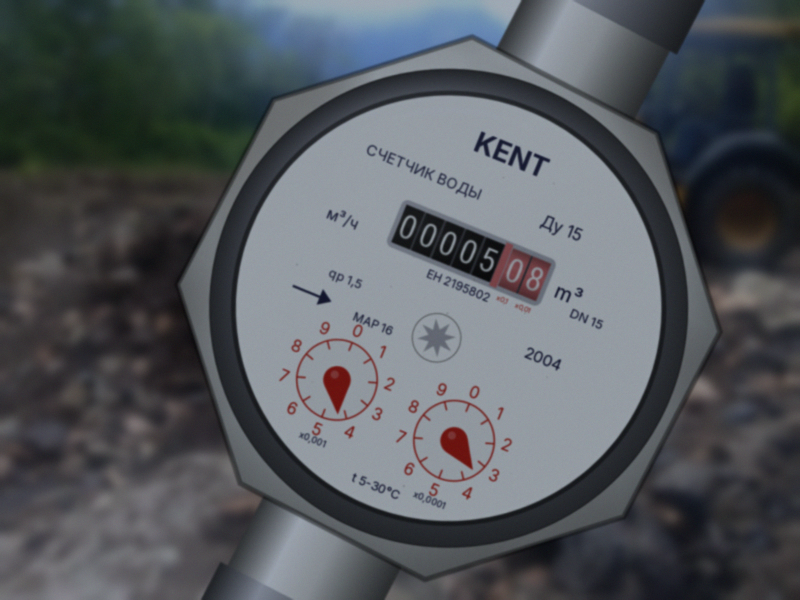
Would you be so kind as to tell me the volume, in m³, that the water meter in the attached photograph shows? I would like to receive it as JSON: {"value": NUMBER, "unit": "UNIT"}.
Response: {"value": 5.0843, "unit": "m³"}
